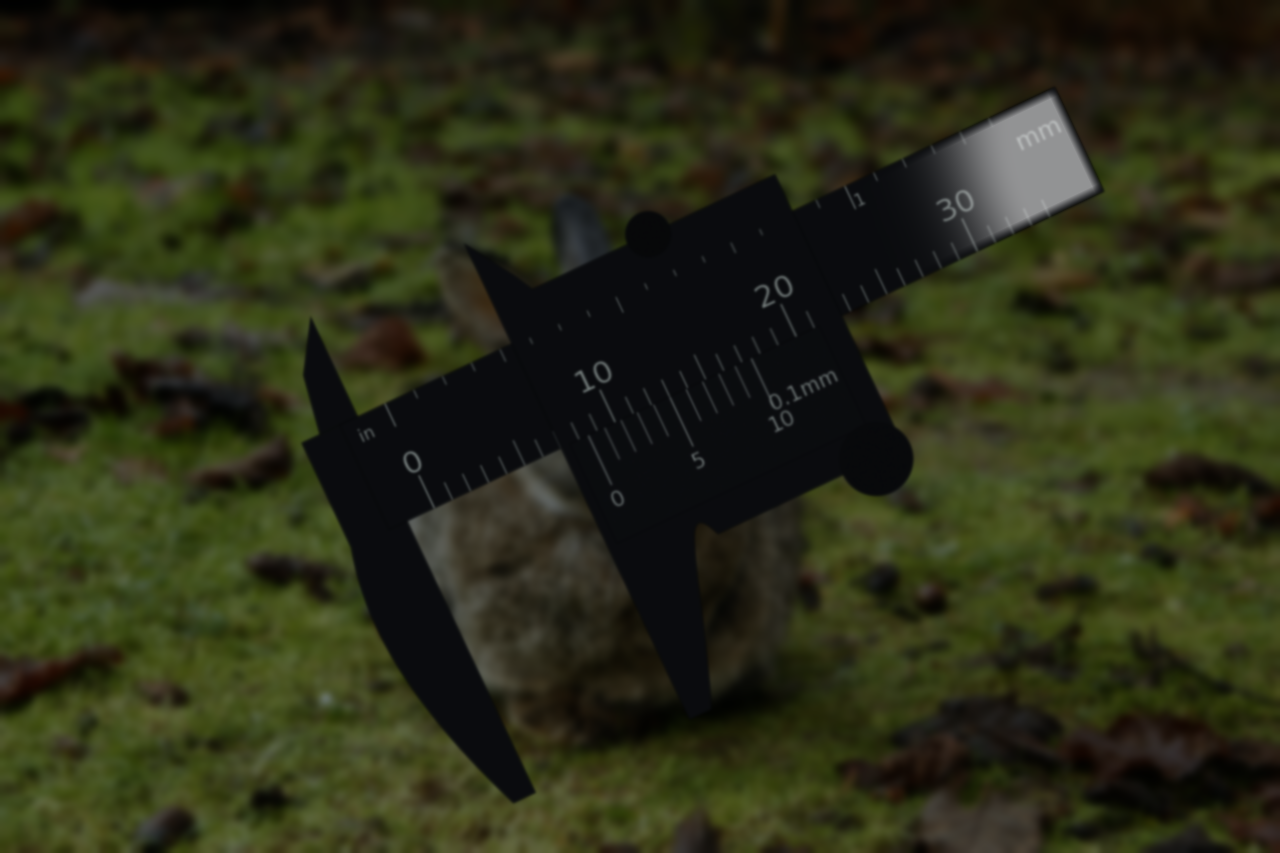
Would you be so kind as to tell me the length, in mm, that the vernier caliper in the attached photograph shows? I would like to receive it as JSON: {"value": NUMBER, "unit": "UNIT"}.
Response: {"value": 8.5, "unit": "mm"}
